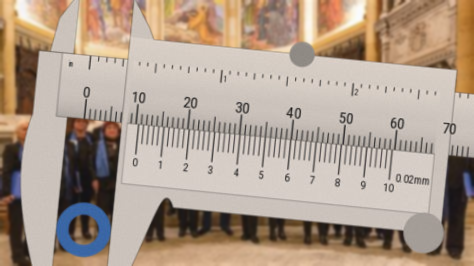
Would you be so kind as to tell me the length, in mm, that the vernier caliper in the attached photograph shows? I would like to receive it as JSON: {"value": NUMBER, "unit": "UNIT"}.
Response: {"value": 10.5, "unit": "mm"}
